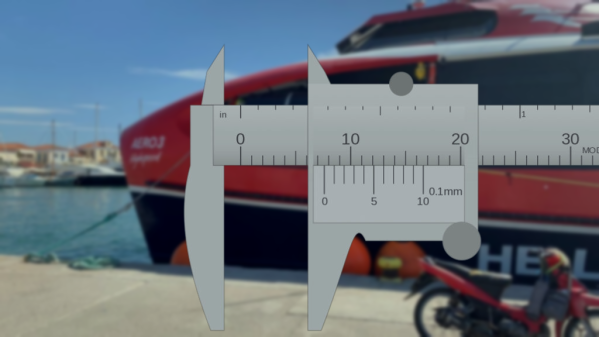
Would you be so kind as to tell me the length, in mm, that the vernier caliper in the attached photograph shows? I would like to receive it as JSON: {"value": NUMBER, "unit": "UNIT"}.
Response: {"value": 7.6, "unit": "mm"}
